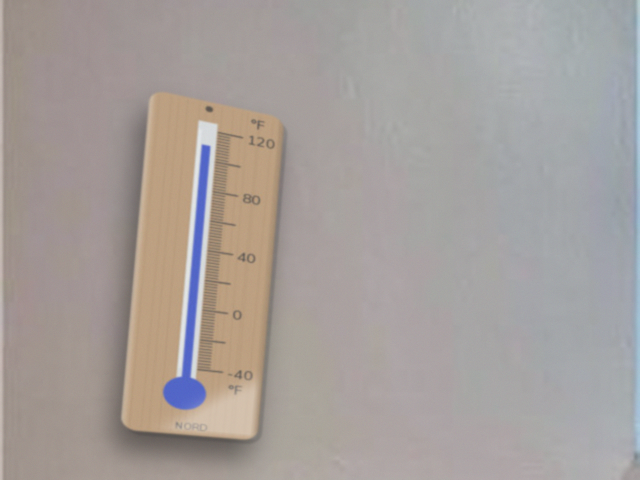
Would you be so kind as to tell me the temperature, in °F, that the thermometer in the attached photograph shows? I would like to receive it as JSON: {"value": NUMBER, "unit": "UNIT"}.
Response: {"value": 110, "unit": "°F"}
